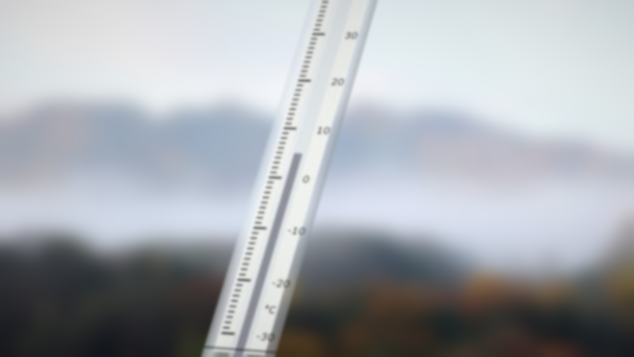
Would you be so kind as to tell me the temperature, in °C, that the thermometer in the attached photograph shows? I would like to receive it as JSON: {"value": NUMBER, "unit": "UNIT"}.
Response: {"value": 5, "unit": "°C"}
